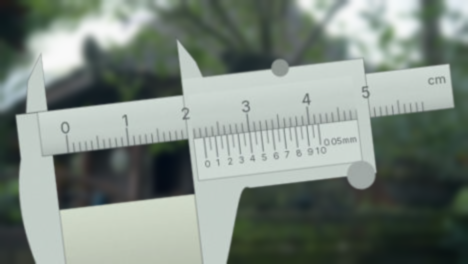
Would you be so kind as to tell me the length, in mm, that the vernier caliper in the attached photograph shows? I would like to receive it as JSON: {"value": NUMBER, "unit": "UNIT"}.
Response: {"value": 22.5, "unit": "mm"}
